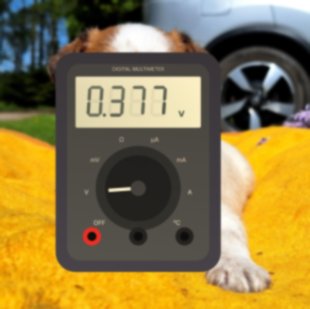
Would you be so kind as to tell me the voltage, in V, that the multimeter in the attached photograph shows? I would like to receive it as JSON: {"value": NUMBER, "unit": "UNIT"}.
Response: {"value": 0.377, "unit": "V"}
